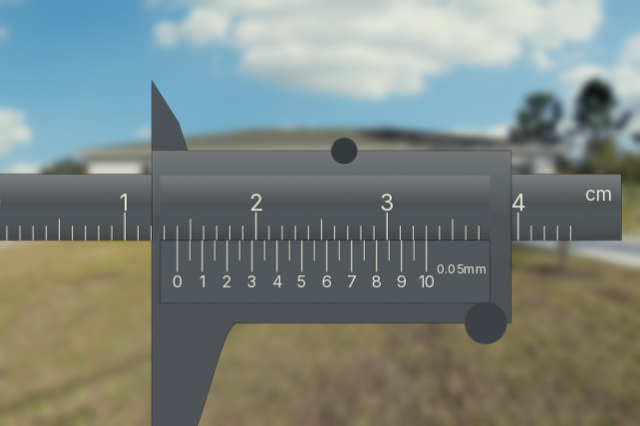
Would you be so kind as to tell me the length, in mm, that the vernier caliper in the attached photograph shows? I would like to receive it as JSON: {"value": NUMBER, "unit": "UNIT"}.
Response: {"value": 14.0, "unit": "mm"}
